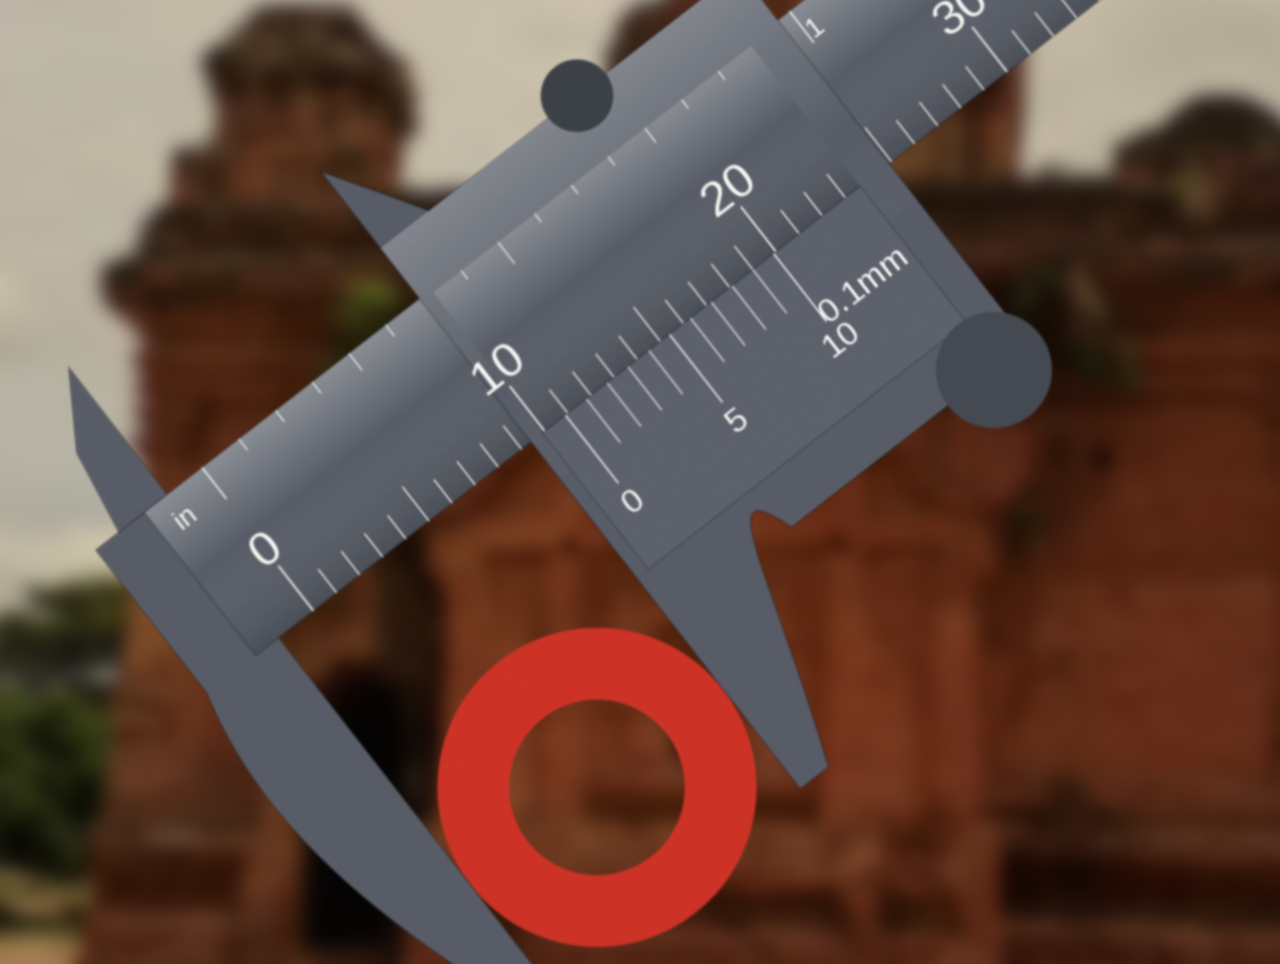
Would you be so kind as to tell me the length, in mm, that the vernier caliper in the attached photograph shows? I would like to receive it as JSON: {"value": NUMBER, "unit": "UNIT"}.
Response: {"value": 10.9, "unit": "mm"}
